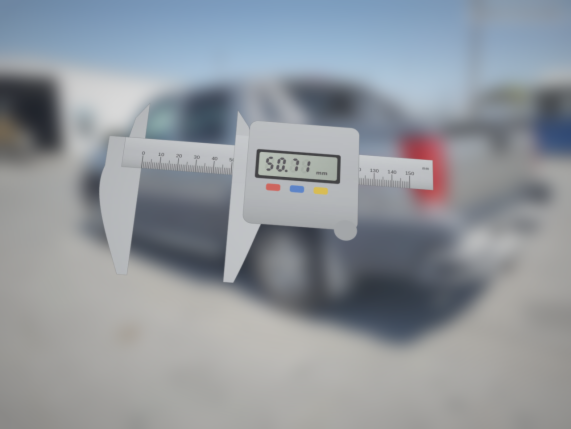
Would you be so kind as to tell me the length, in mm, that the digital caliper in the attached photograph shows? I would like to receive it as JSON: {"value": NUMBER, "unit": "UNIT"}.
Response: {"value": 50.71, "unit": "mm"}
